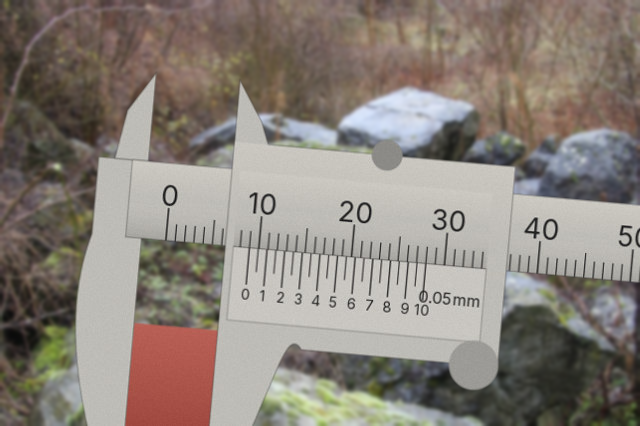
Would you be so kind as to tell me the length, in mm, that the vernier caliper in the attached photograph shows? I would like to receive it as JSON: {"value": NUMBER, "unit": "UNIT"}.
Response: {"value": 9.0, "unit": "mm"}
